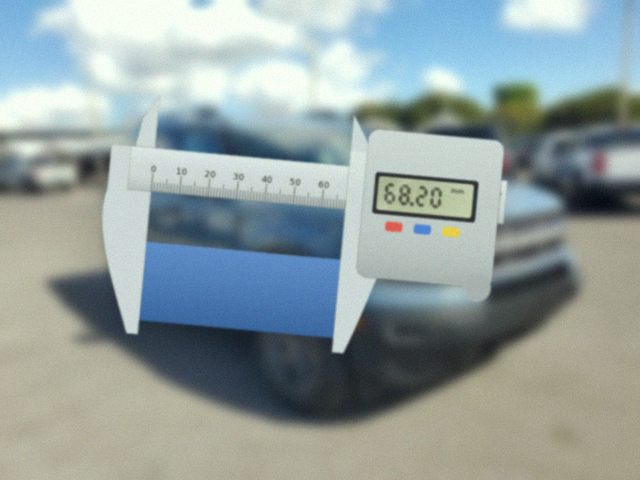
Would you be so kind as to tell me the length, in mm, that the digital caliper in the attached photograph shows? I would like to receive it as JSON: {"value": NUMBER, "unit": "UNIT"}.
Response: {"value": 68.20, "unit": "mm"}
